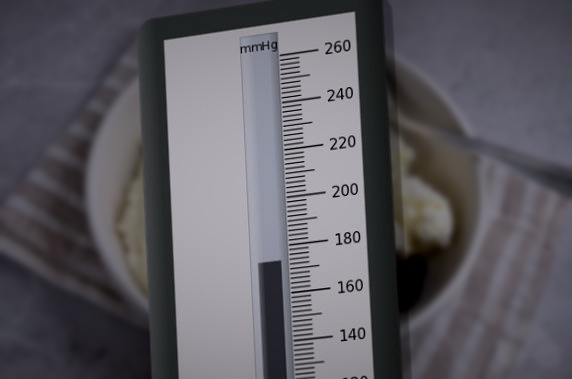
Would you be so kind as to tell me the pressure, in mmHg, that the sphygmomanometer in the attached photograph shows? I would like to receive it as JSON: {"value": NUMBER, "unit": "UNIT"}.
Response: {"value": 174, "unit": "mmHg"}
